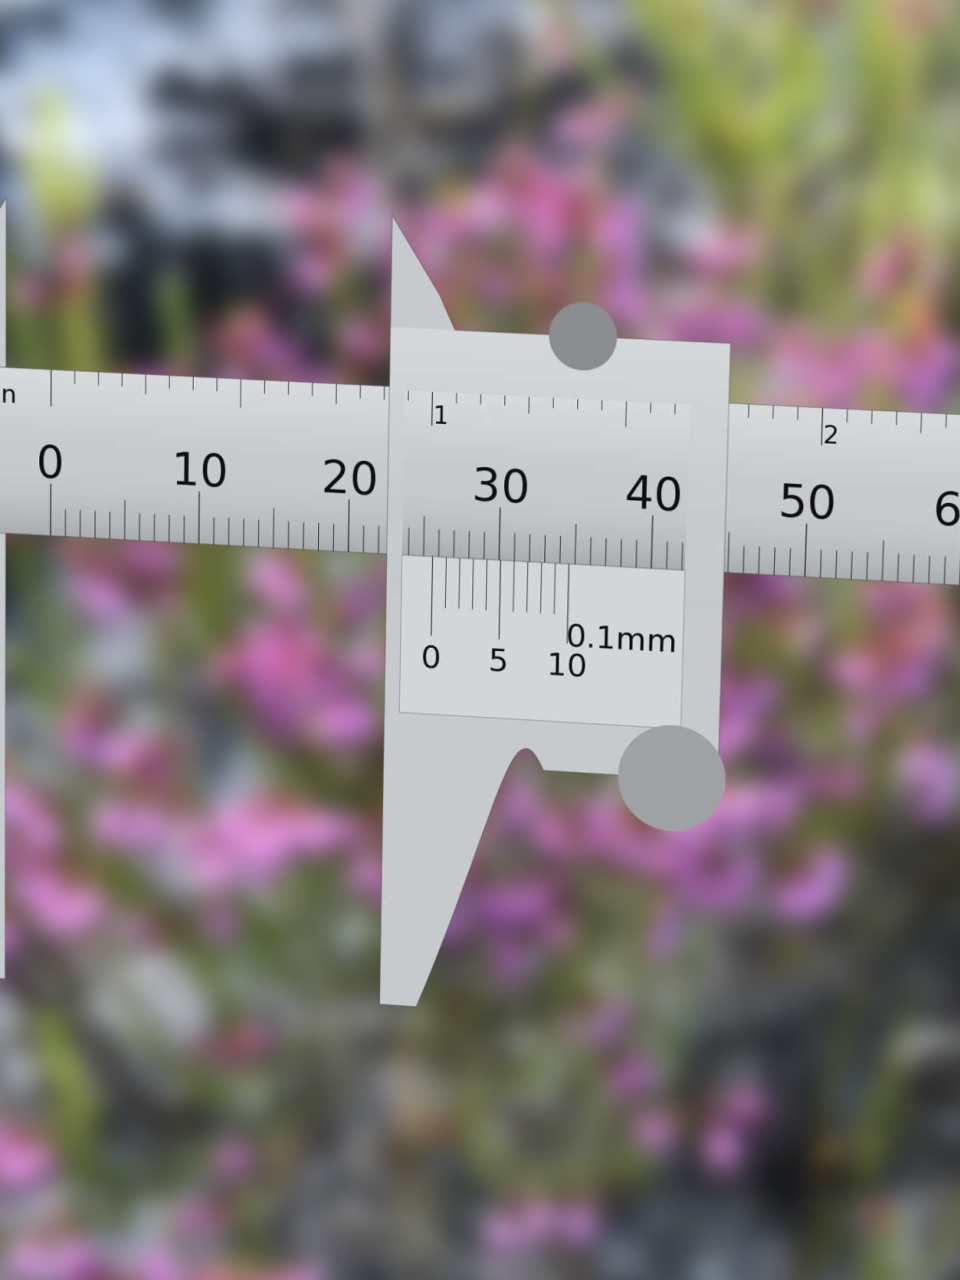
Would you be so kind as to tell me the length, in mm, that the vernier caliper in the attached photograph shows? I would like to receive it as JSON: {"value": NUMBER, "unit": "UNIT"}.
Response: {"value": 25.6, "unit": "mm"}
